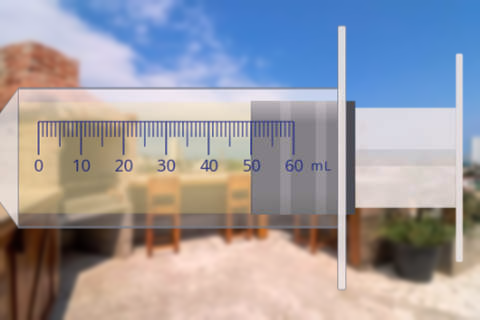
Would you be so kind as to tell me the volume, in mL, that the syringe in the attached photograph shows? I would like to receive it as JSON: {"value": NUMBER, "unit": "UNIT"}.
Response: {"value": 50, "unit": "mL"}
